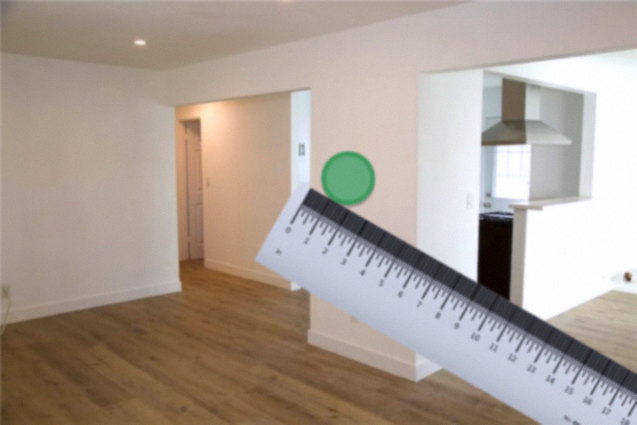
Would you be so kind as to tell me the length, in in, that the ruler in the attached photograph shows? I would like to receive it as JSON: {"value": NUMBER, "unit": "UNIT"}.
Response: {"value": 2.5, "unit": "in"}
